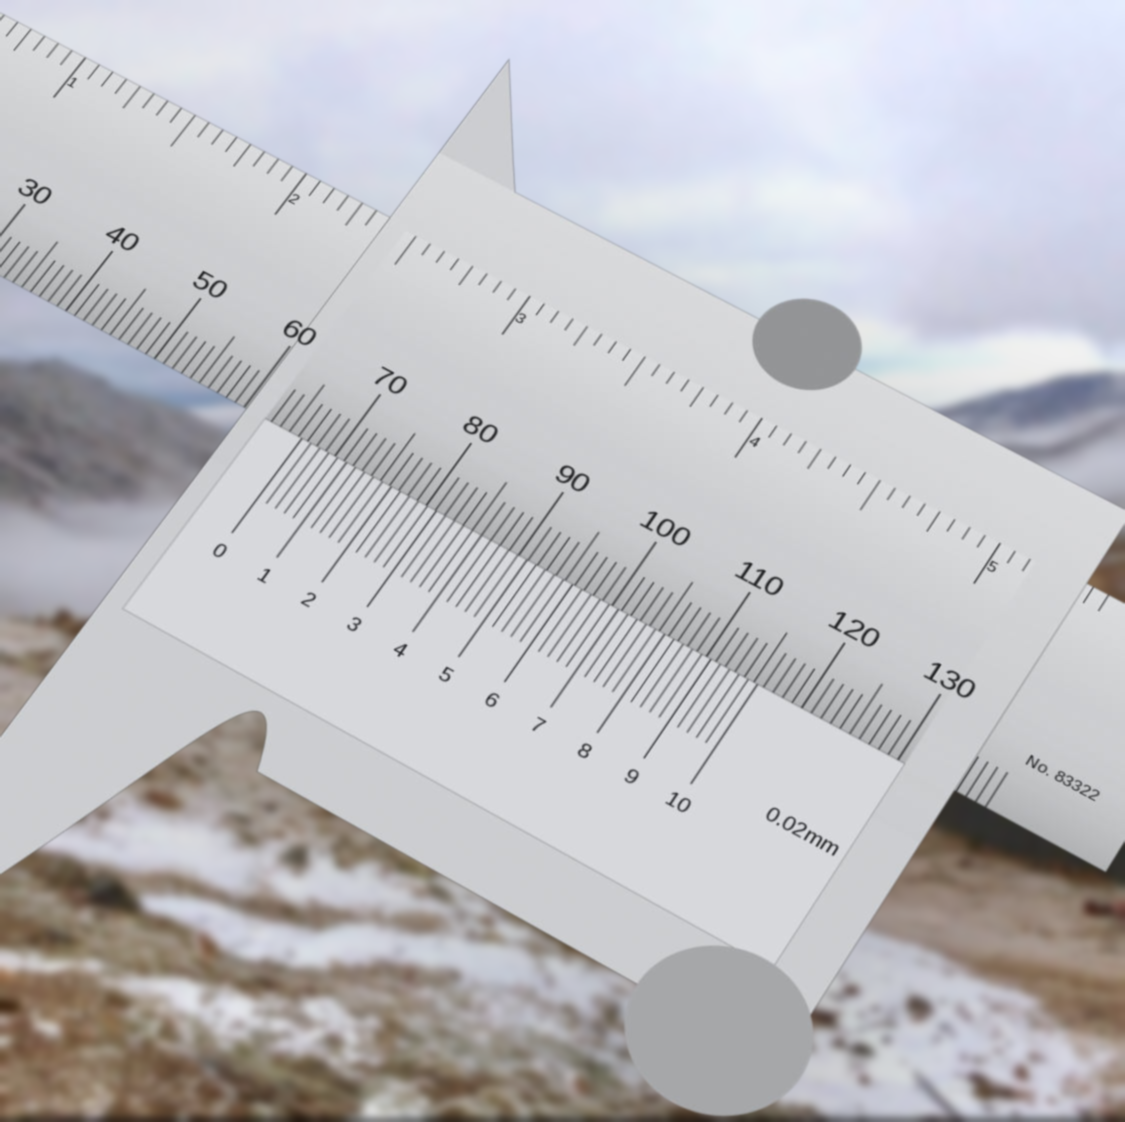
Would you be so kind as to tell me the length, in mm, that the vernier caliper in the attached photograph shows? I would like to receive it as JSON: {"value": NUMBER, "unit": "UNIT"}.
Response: {"value": 66.4, "unit": "mm"}
